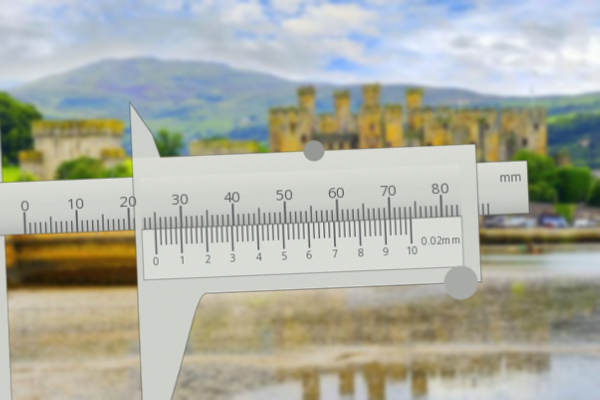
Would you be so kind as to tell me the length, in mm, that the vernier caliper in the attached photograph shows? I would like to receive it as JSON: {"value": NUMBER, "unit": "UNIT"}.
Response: {"value": 25.0, "unit": "mm"}
